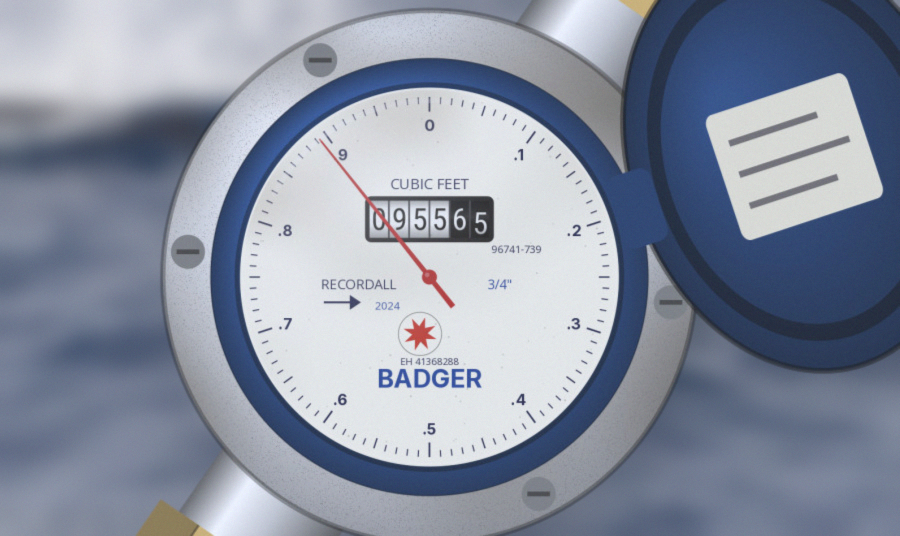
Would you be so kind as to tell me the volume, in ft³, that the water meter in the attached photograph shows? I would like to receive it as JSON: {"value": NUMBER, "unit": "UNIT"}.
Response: {"value": 95564.89, "unit": "ft³"}
